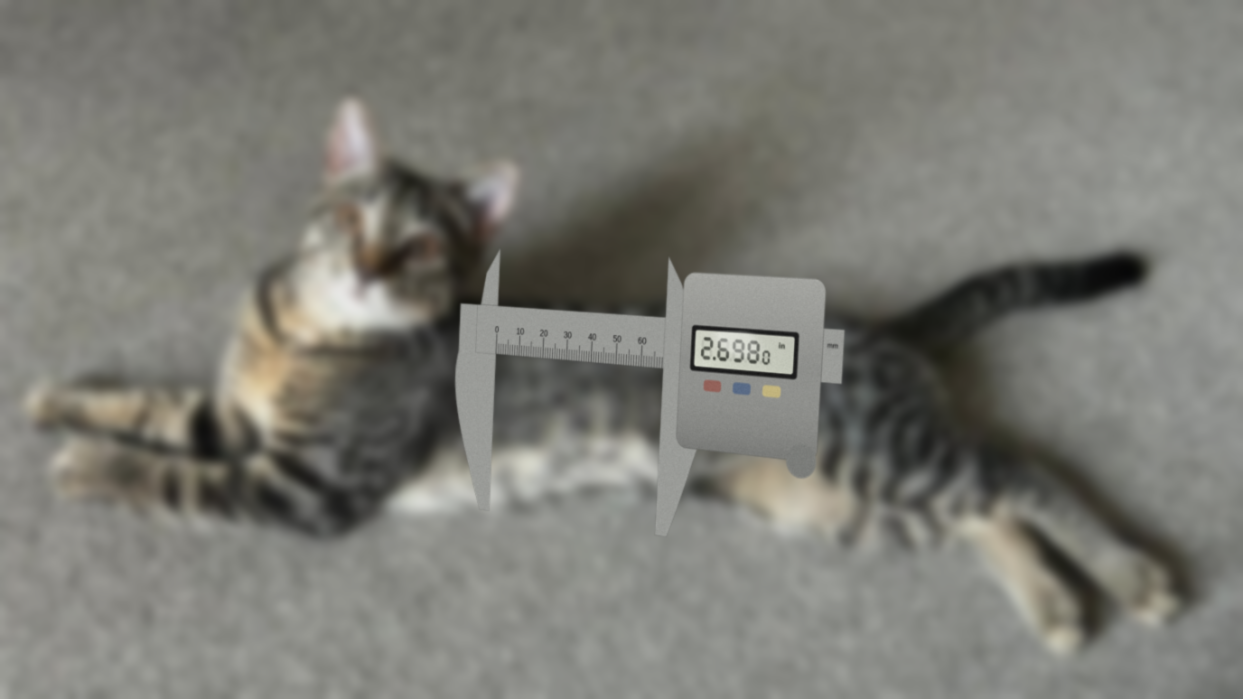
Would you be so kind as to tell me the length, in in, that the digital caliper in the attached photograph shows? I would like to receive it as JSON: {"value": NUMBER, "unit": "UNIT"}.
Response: {"value": 2.6980, "unit": "in"}
